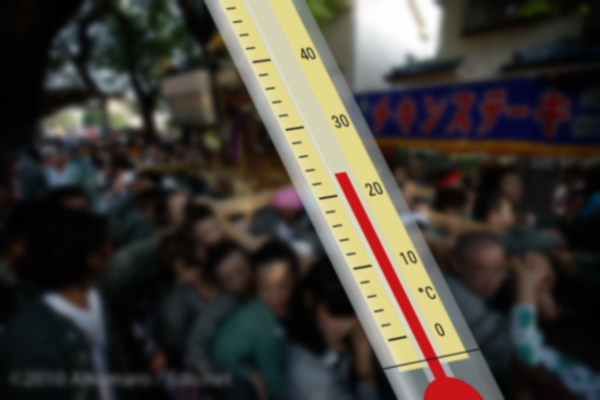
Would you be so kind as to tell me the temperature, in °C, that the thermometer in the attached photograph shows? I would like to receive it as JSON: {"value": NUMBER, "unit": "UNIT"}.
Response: {"value": 23, "unit": "°C"}
